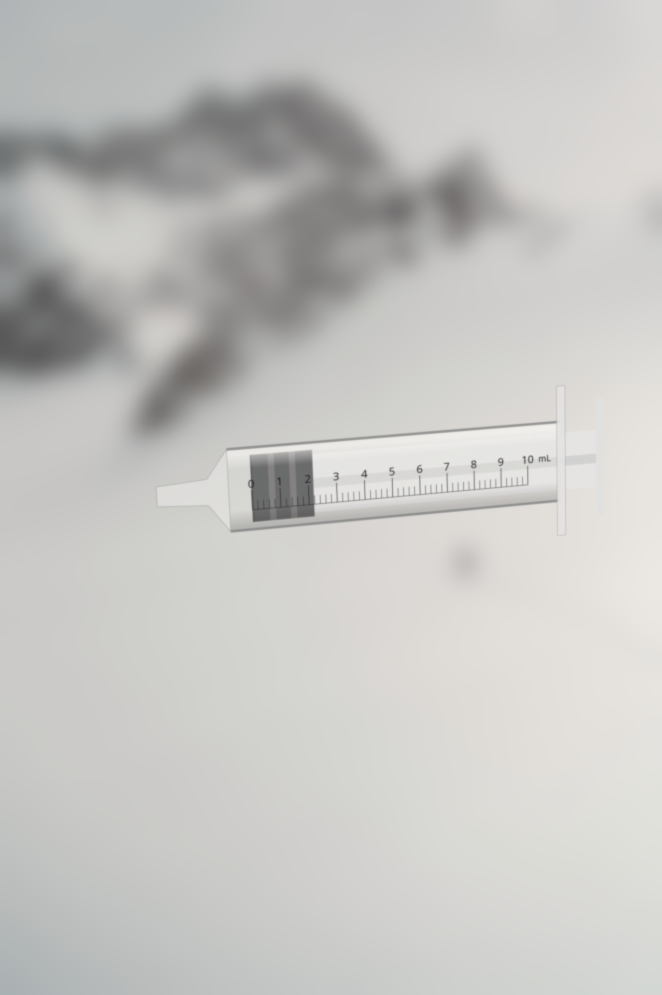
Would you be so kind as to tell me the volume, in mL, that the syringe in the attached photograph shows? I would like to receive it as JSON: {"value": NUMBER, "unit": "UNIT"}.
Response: {"value": 0, "unit": "mL"}
